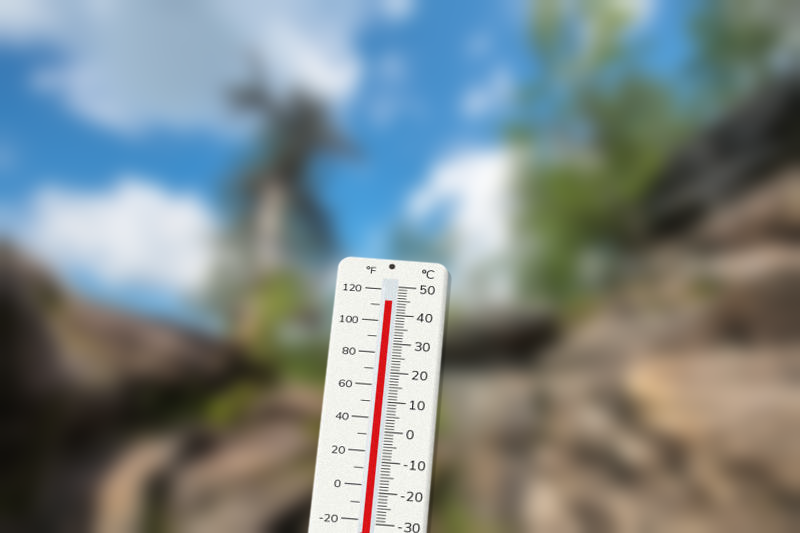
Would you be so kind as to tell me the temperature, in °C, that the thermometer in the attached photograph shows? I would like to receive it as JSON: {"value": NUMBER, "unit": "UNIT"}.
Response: {"value": 45, "unit": "°C"}
